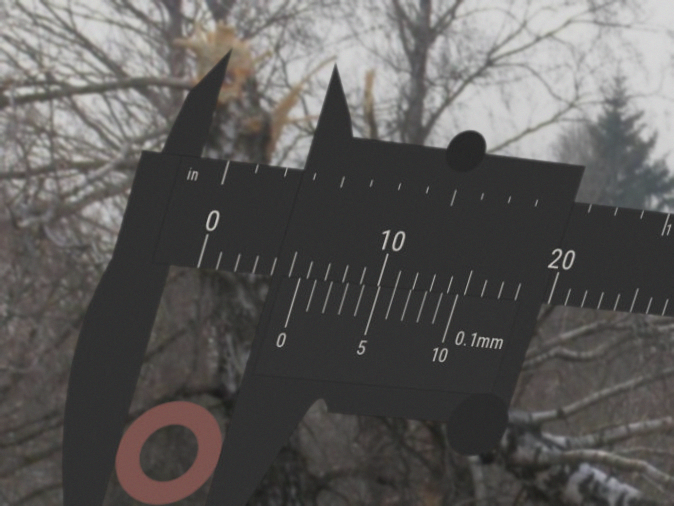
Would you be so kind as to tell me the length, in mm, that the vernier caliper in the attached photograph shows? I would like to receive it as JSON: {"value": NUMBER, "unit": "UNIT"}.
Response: {"value": 5.6, "unit": "mm"}
